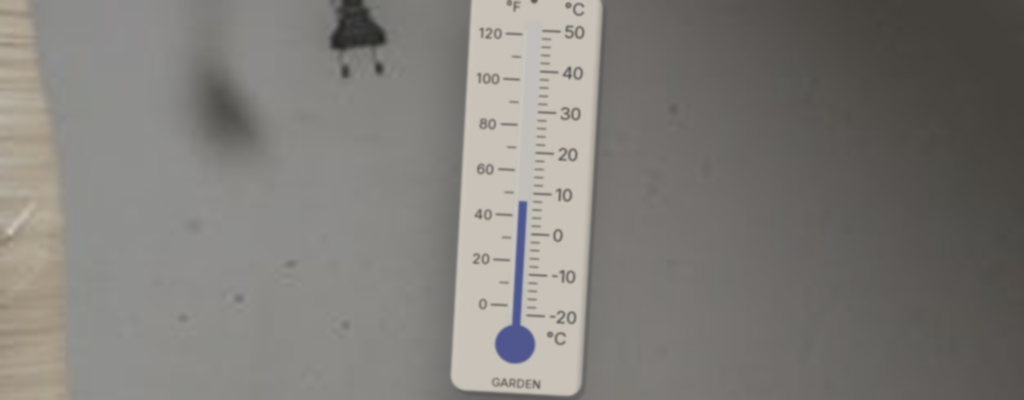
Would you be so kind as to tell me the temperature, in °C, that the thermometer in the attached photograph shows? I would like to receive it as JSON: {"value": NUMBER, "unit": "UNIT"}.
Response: {"value": 8, "unit": "°C"}
